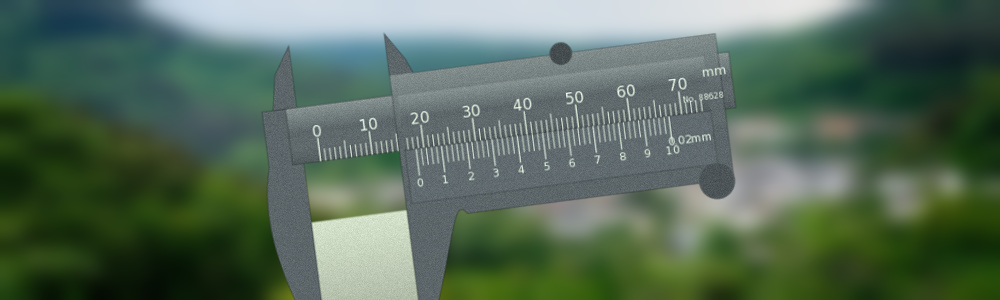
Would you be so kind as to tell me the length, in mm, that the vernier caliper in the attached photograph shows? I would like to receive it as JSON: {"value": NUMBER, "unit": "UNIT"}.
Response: {"value": 18.5, "unit": "mm"}
